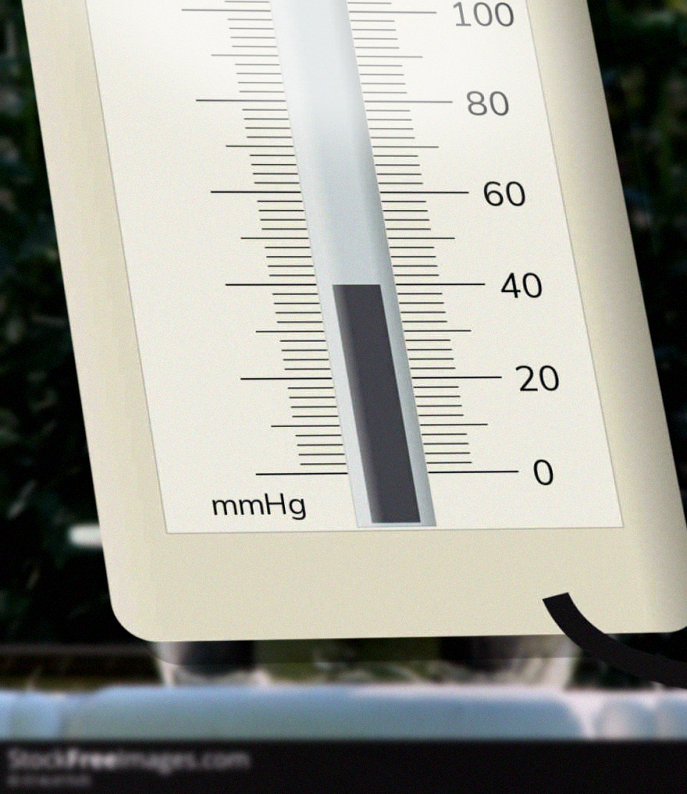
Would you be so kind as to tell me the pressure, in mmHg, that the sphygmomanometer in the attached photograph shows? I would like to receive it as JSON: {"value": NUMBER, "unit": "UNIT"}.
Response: {"value": 40, "unit": "mmHg"}
